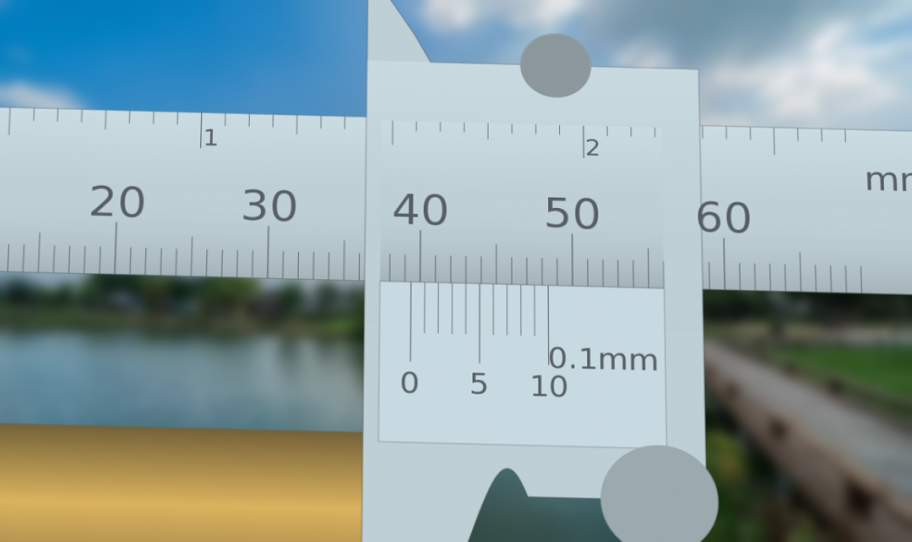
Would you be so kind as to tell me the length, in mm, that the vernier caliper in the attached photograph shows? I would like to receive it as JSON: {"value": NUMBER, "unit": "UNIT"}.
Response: {"value": 39.4, "unit": "mm"}
